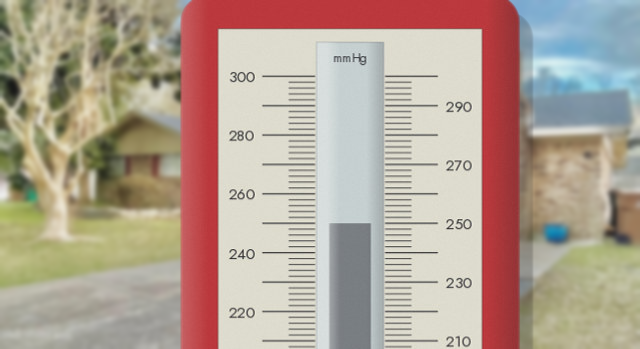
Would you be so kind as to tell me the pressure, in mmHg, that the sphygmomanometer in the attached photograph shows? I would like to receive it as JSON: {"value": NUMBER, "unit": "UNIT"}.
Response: {"value": 250, "unit": "mmHg"}
